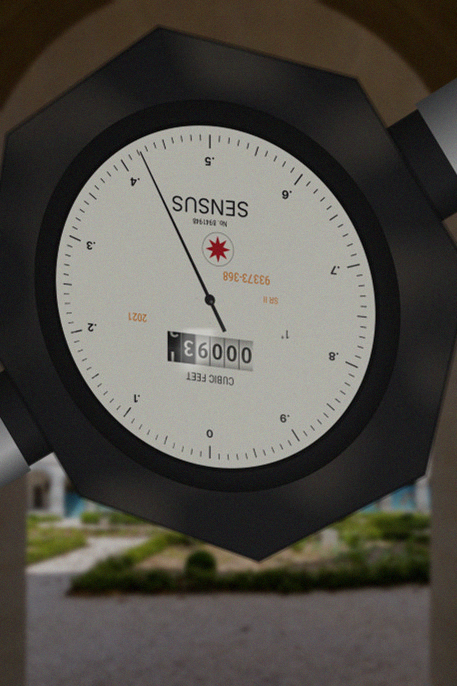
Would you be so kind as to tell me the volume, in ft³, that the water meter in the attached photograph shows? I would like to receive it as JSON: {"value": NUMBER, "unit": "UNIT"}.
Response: {"value": 931.42, "unit": "ft³"}
